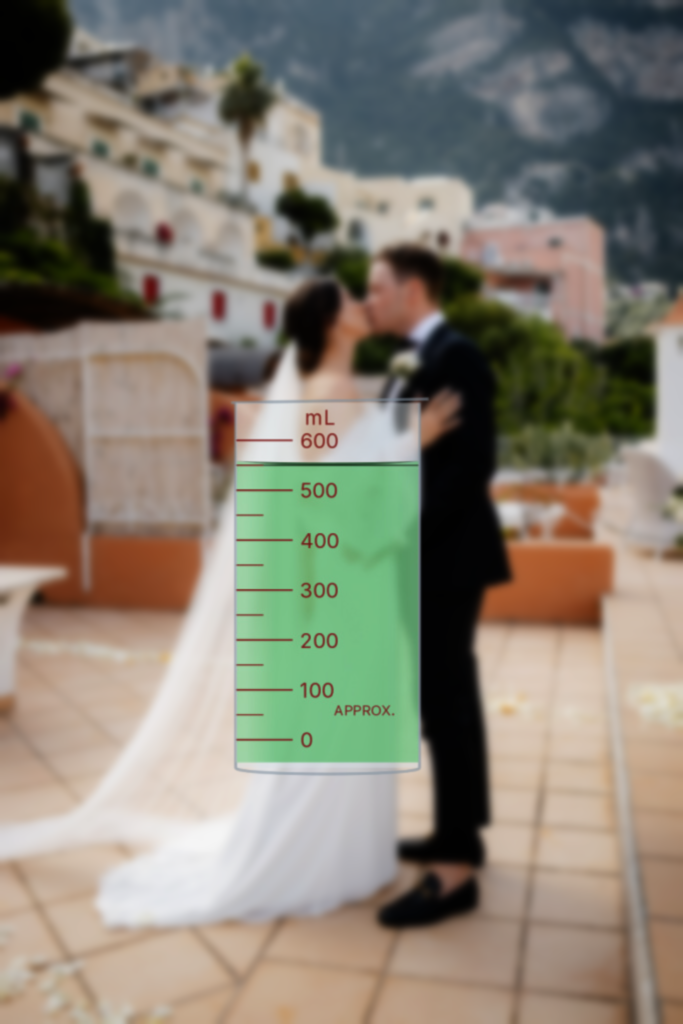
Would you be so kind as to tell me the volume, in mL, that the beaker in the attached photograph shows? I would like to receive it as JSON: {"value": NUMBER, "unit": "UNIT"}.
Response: {"value": 550, "unit": "mL"}
